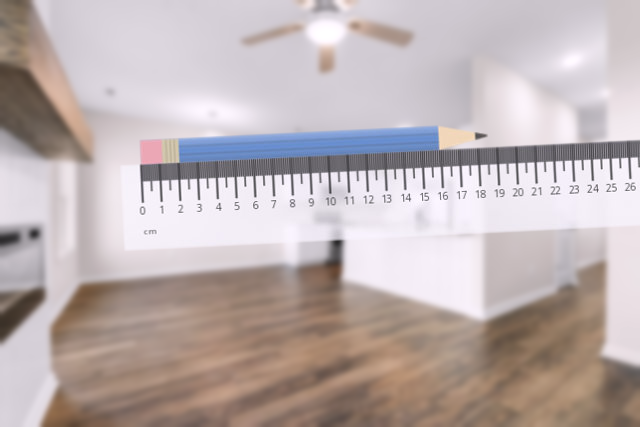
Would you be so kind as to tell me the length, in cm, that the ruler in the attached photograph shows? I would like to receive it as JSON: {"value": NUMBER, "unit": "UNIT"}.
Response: {"value": 18.5, "unit": "cm"}
